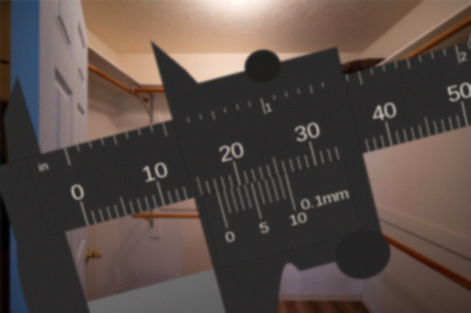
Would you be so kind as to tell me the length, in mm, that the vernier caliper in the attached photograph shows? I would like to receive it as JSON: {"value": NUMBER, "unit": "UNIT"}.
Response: {"value": 17.0, "unit": "mm"}
